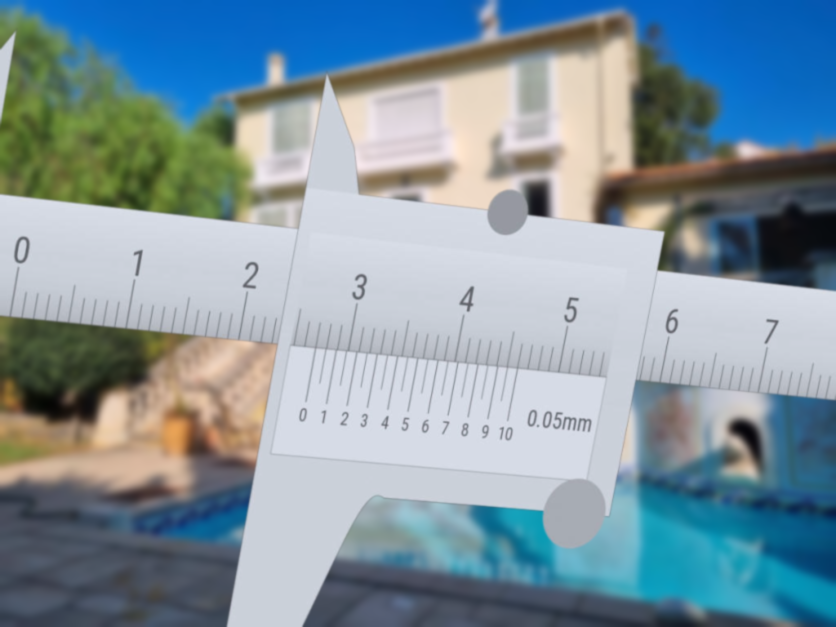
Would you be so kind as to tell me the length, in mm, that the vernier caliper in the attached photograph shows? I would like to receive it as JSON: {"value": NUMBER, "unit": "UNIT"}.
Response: {"value": 27.0, "unit": "mm"}
